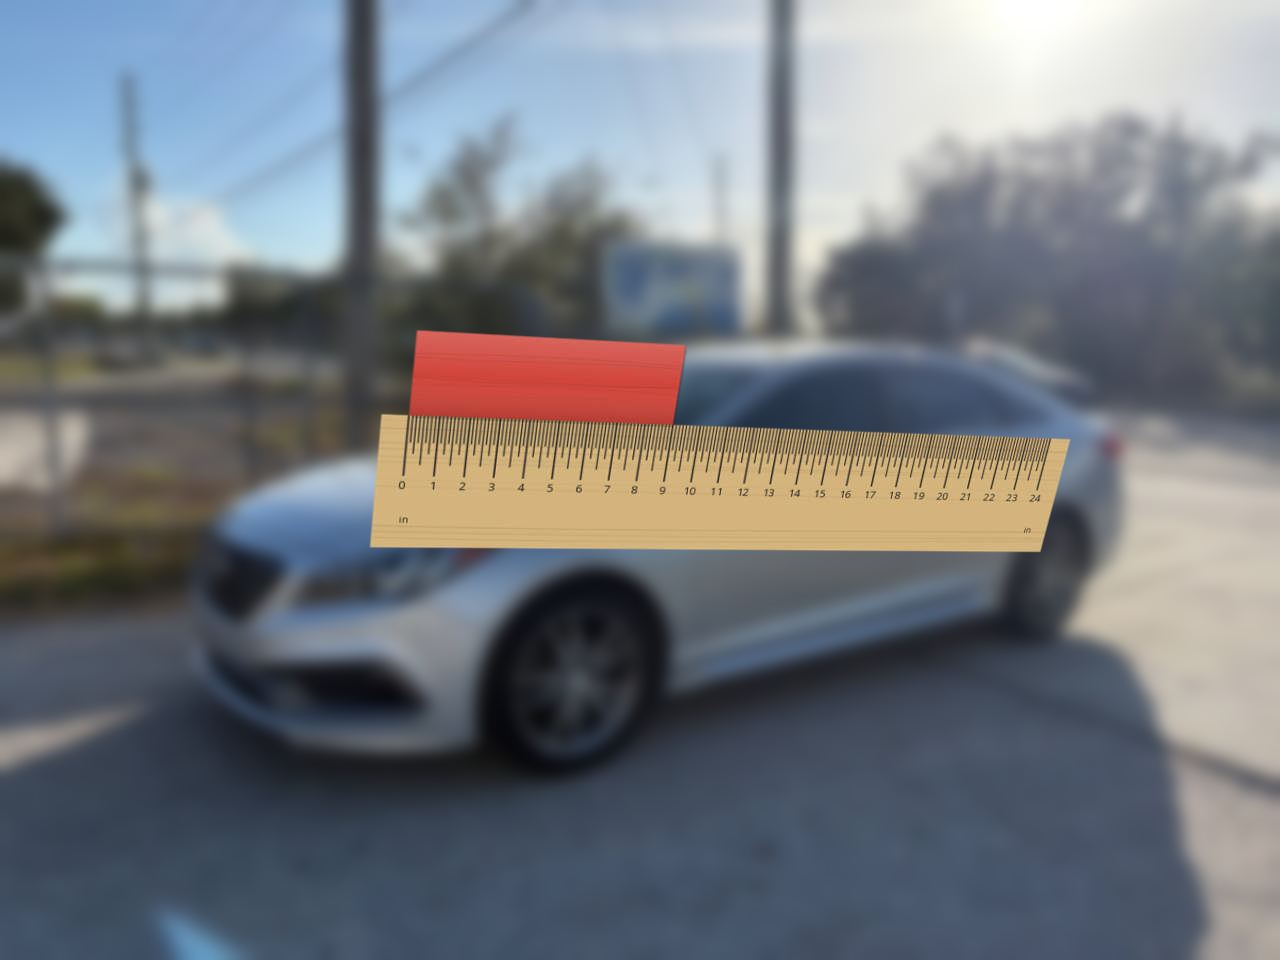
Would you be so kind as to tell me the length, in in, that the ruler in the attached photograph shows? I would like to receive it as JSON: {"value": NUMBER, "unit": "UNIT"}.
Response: {"value": 9, "unit": "in"}
